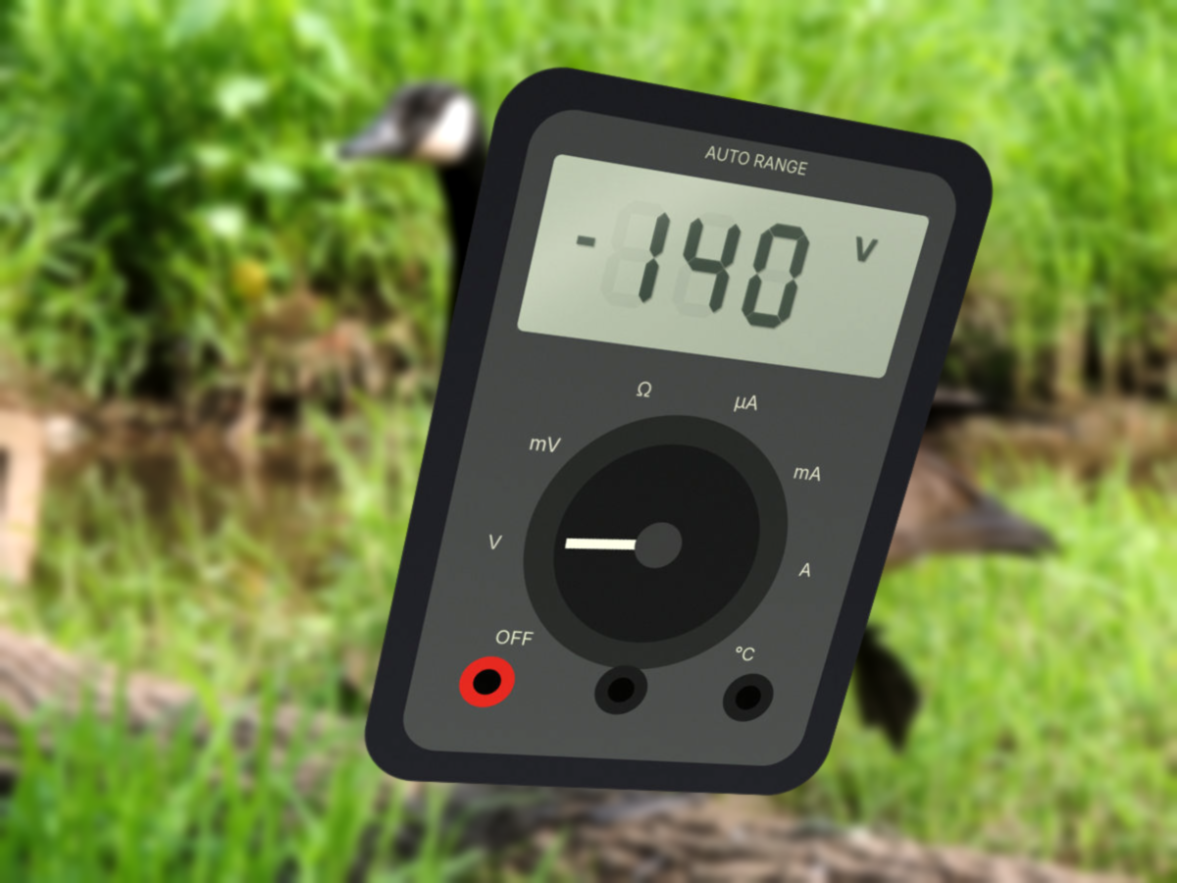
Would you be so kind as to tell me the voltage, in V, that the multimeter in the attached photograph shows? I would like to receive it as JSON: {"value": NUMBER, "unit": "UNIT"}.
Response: {"value": -140, "unit": "V"}
